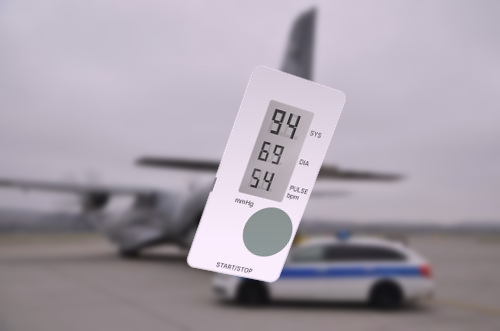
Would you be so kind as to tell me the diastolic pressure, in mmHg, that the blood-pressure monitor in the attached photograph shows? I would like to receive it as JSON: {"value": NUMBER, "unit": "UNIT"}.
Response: {"value": 69, "unit": "mmHg"}
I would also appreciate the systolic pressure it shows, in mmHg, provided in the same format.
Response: {"value": 94, "unit": "mmHg"}
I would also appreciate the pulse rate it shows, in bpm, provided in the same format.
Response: {"value": 54, "unit": "bpm"}
